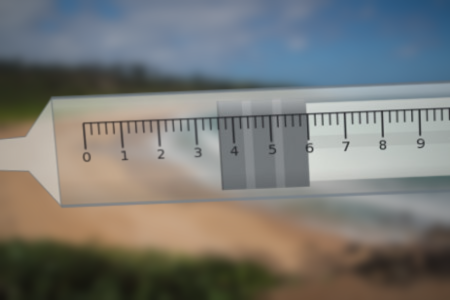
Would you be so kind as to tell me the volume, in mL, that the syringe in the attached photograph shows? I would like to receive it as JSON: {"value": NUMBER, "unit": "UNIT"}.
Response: {"value": 3.6, "unit": "mL"}
